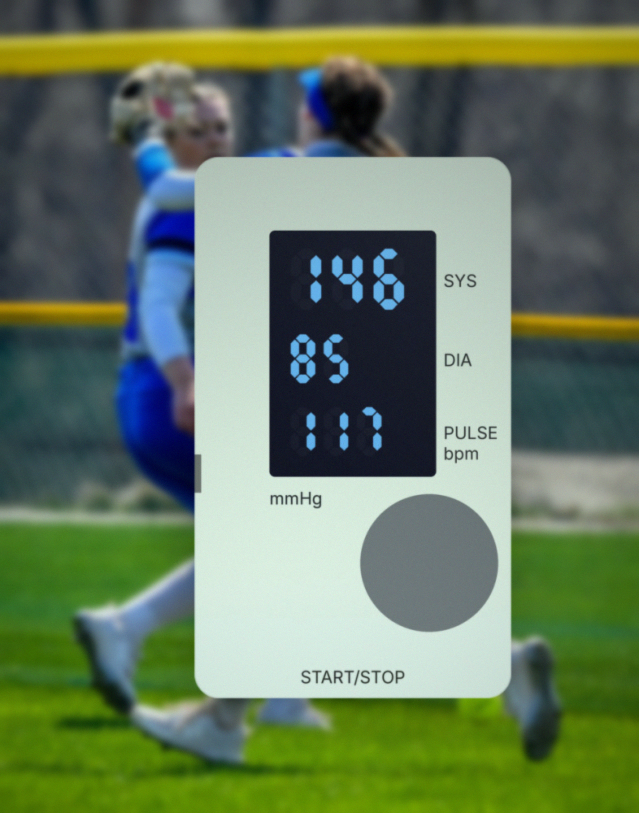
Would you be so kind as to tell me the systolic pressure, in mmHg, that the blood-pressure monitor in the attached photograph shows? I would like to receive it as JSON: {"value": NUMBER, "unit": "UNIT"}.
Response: {"value": 146, "unit": "mmHg"}
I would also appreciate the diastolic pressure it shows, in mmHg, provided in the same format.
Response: {"value": 85, "unit": "mmHg"}
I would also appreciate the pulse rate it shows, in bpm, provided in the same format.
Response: {"value": 117, "unit": "bpm"}
